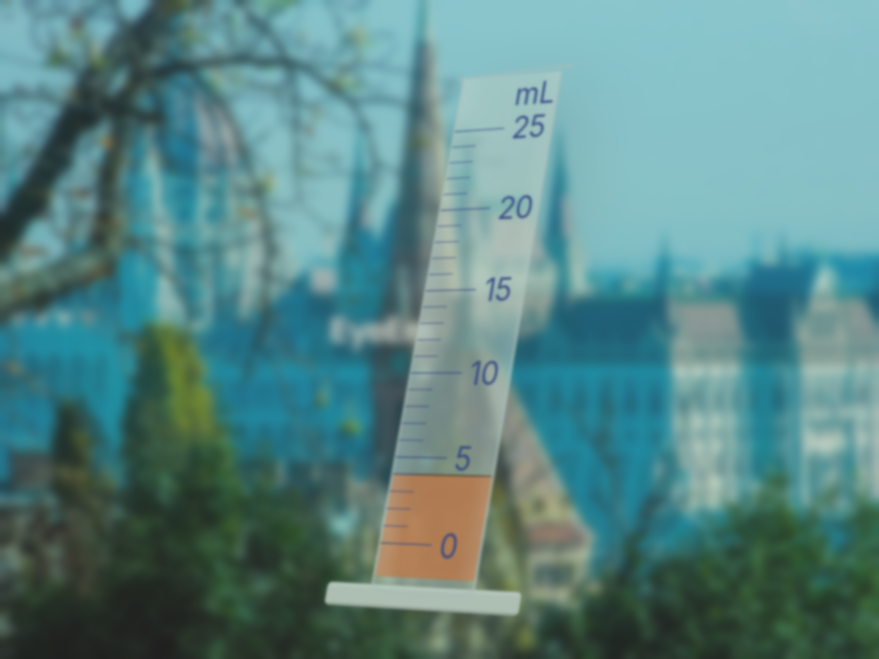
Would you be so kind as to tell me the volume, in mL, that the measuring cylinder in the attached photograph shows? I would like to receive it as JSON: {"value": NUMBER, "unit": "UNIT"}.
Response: {"value": 4, "unit": "mL"}
